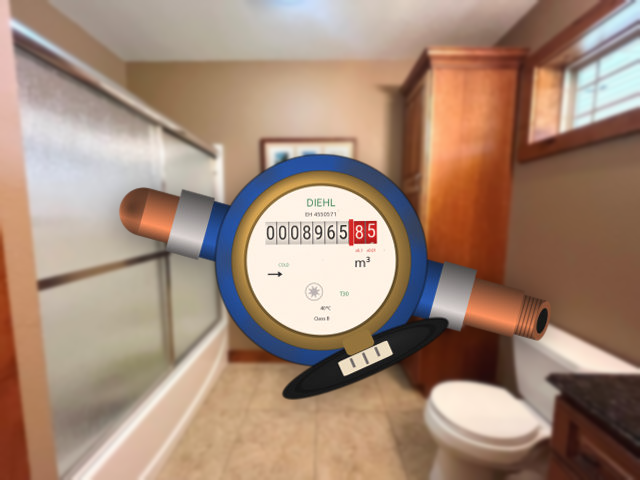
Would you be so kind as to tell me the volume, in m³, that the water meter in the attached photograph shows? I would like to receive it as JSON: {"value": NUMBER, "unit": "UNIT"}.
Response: {"value": 8965.85, "unit": "m³"}
